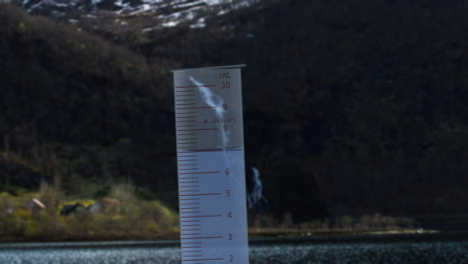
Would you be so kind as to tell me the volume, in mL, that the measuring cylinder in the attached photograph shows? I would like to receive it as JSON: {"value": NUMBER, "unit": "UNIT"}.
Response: {"value": 7, "unit": "mL"}
